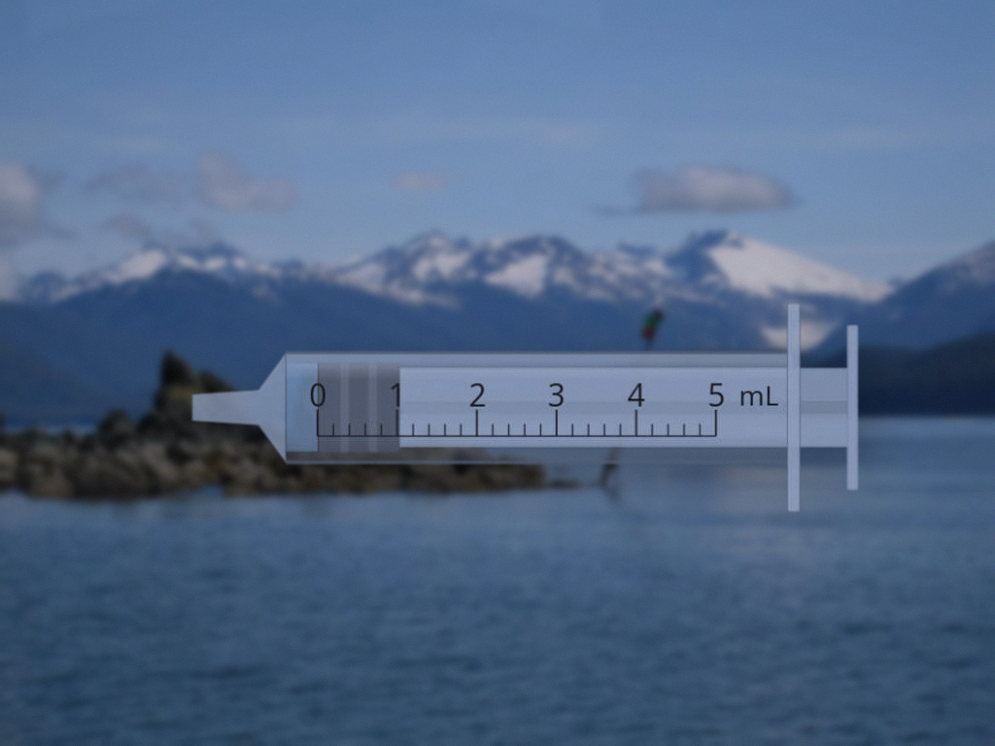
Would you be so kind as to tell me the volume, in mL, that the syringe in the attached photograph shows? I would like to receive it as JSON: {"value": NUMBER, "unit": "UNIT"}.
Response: {"value": 0, "unit": "mL"}
